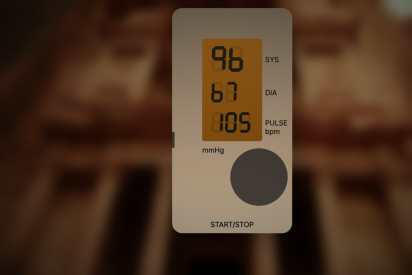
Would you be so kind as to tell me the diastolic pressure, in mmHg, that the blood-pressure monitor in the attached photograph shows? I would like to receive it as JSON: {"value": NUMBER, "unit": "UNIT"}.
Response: {"value": 67, "unit": "mmHg"}
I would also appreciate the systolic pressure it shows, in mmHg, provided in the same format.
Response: {"value": 96, "unit": "mmHg"}
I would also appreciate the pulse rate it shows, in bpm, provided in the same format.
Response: {"value": 105, "unit": "bpm"}
